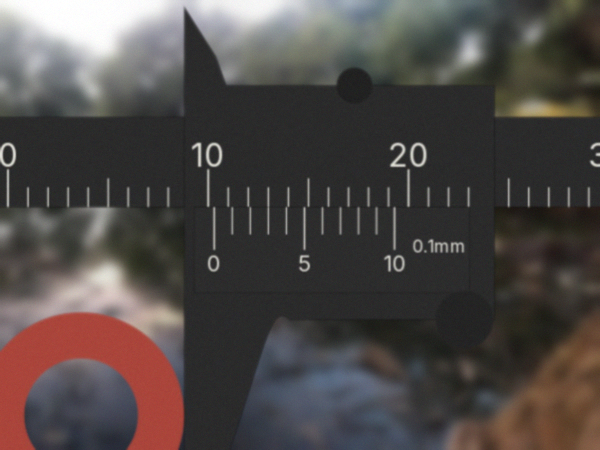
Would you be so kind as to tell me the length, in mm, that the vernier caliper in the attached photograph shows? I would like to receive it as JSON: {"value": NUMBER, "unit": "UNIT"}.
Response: {"value": 10.3, "unit": "mm"}
